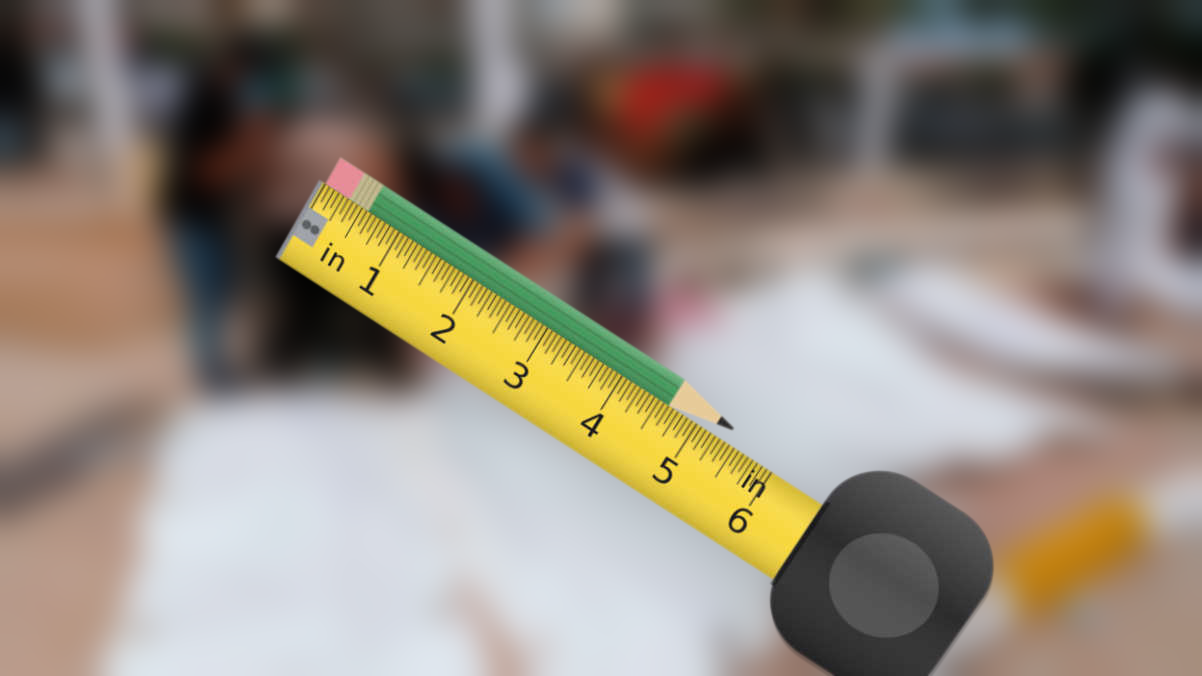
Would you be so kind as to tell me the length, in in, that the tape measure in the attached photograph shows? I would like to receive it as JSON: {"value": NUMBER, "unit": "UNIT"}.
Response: {"value": 5.375, "unit": "in"}
